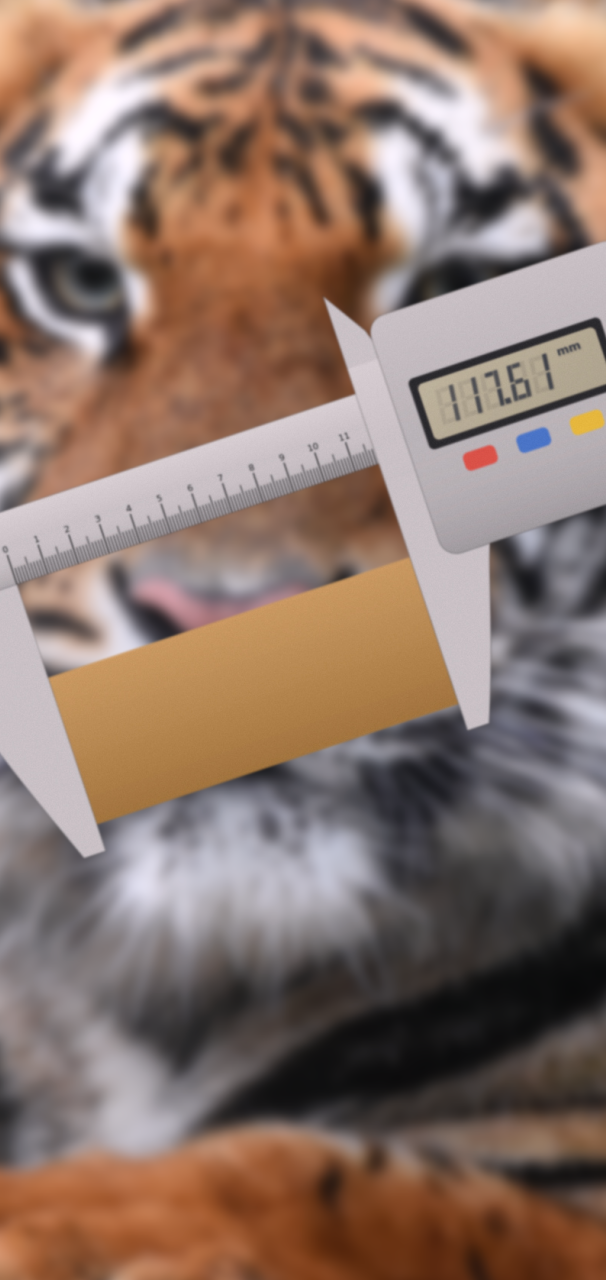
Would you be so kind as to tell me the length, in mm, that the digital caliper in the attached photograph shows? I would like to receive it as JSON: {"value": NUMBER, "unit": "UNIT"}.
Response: {"value": 117.61, "unit": "mm"}
